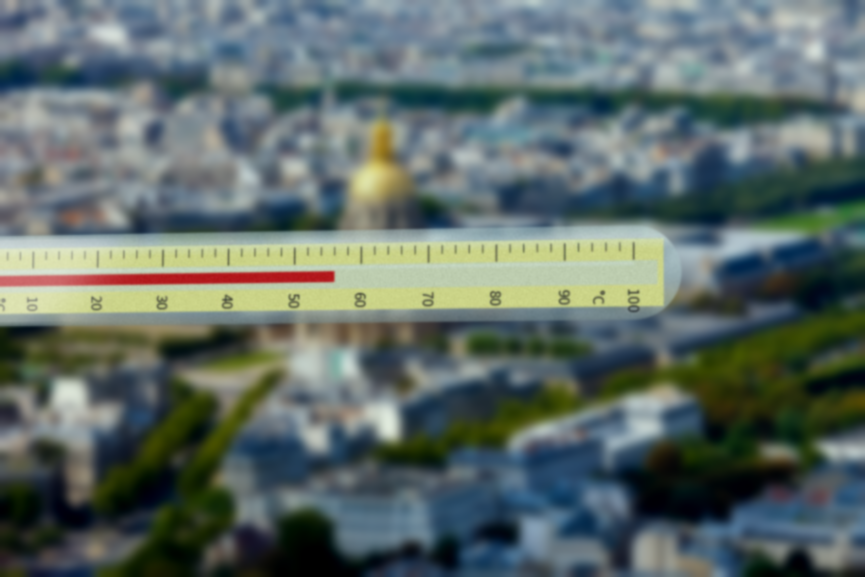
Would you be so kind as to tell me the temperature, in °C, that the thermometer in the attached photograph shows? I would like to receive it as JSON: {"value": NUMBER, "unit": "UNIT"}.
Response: {"value": 56, "unit": "°C"}
